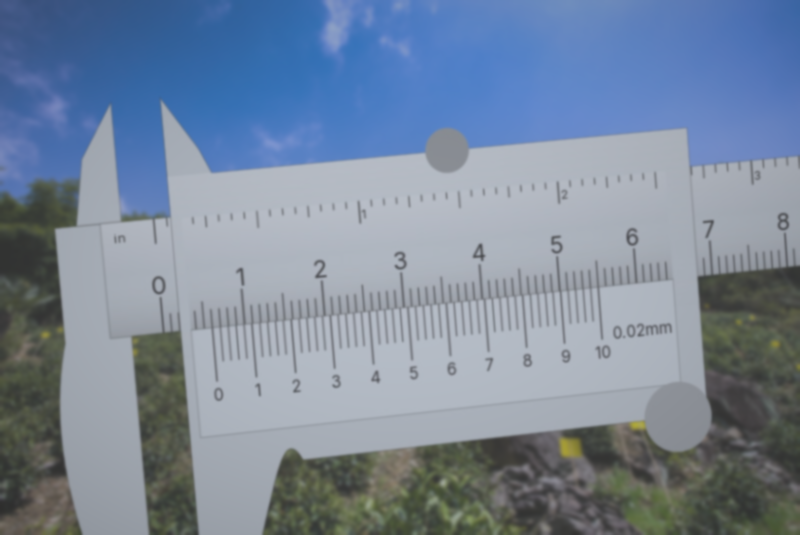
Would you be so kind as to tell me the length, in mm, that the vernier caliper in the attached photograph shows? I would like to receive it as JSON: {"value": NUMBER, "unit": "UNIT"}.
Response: {"value": 6.0, "unit": "mm"}
